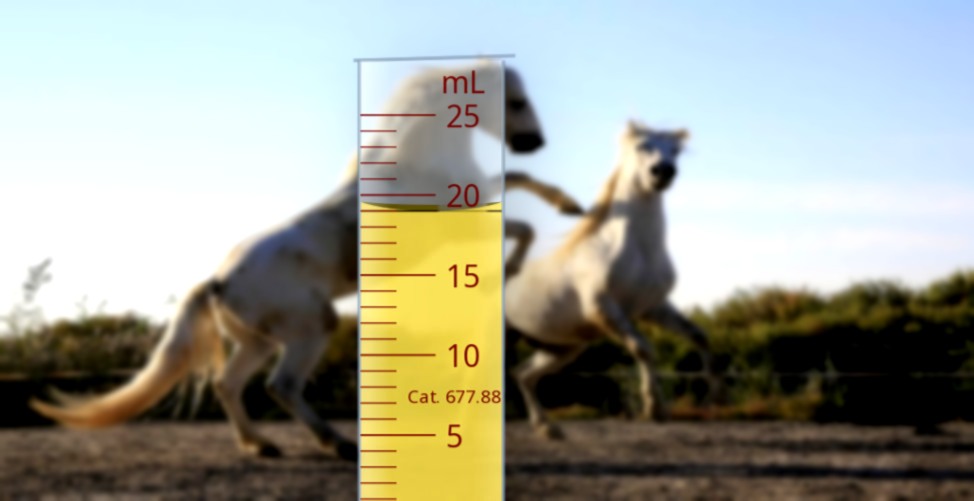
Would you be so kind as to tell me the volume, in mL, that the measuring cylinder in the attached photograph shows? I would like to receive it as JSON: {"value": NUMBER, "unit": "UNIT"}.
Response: {"value": 19, "unit": "mL"}
